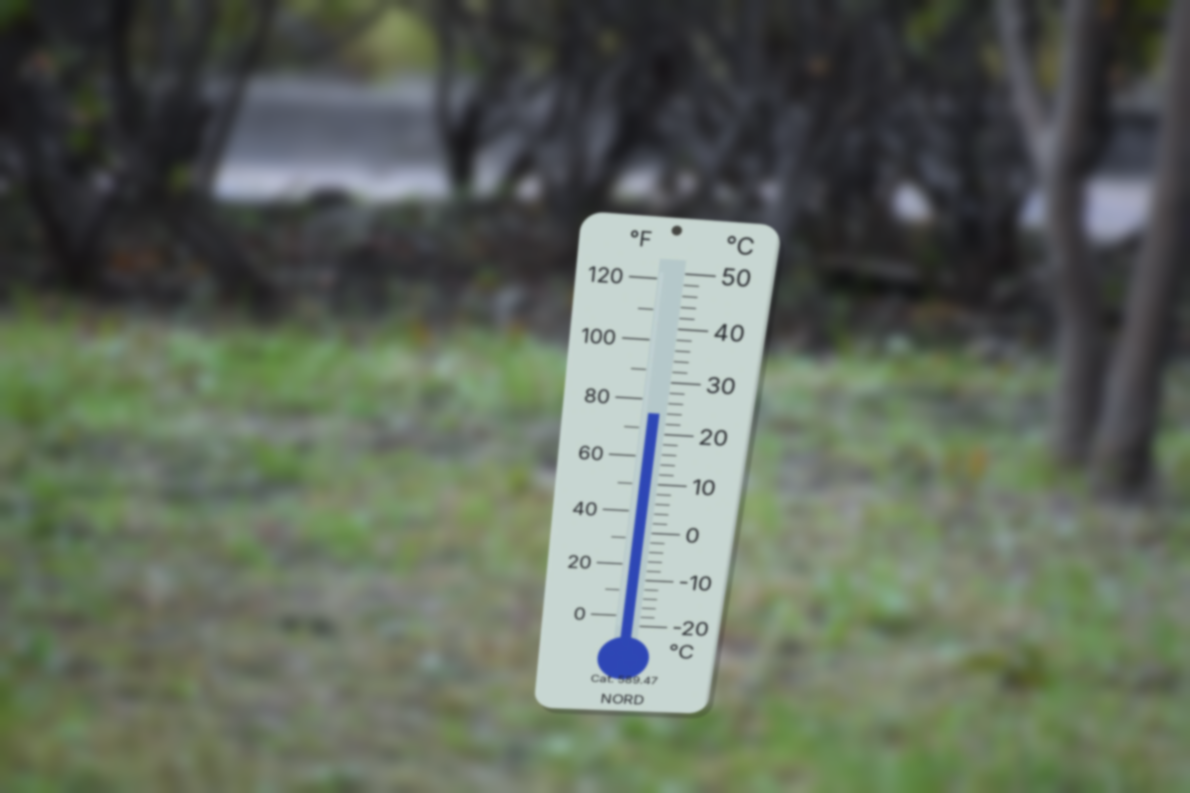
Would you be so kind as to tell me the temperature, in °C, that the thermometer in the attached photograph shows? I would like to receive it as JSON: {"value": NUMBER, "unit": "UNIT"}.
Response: {"value": 24, "unit": "°C"}
